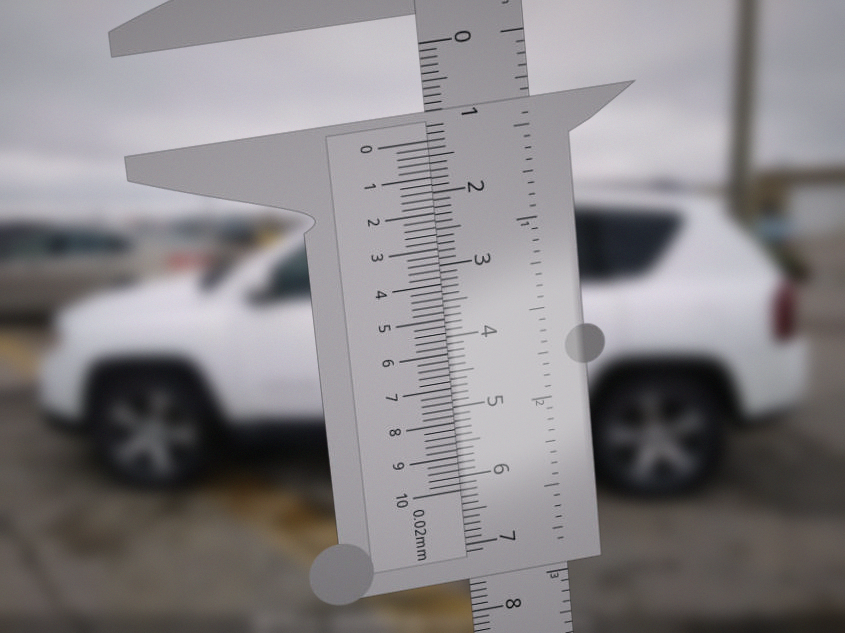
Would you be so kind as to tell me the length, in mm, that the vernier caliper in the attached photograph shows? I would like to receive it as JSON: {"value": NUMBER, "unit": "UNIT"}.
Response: {"value": 13.0, "unit": "mm"}
